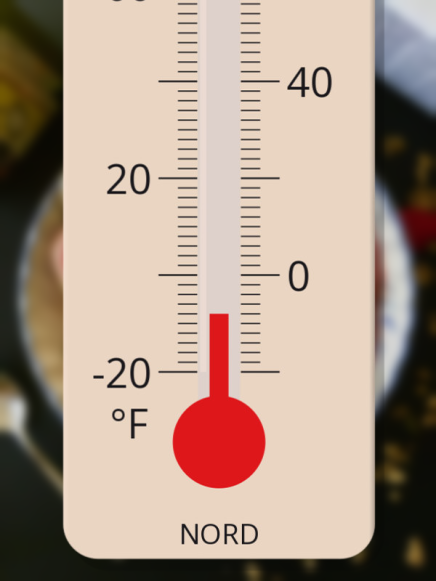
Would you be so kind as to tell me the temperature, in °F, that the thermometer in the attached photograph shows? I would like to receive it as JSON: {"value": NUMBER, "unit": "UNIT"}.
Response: {"value": -8, "unit": "°F"}
